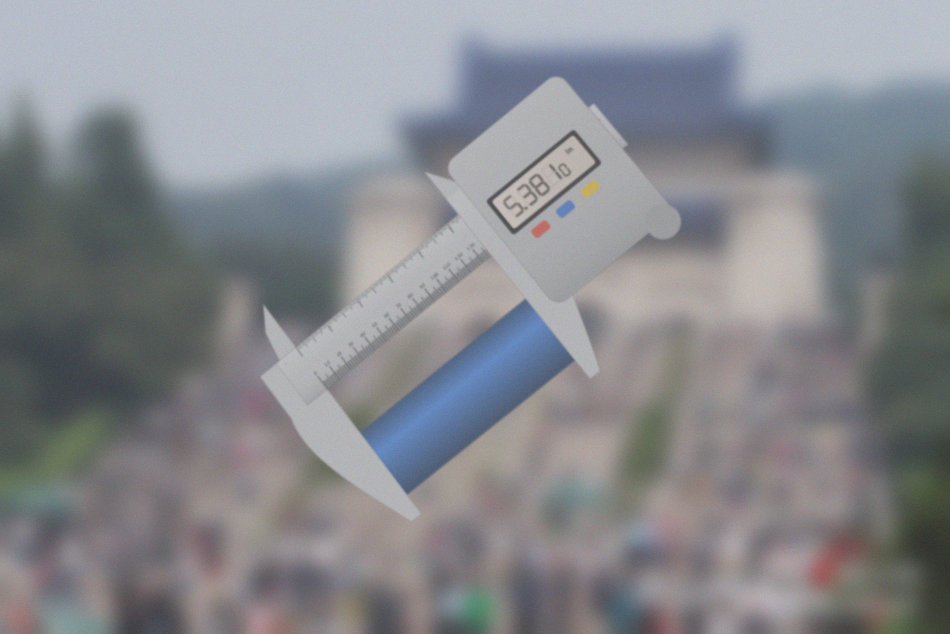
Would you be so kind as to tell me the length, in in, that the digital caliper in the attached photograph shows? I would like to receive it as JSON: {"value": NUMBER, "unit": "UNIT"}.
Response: {"value": 5.3810, "unit": "in"}
